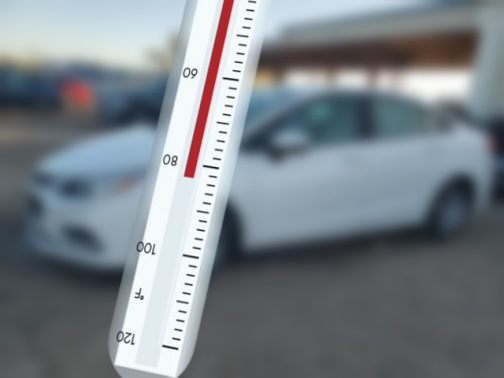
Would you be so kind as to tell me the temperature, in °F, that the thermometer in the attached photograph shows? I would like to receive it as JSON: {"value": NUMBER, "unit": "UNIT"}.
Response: {"value": 83, "unit": "°F"}
